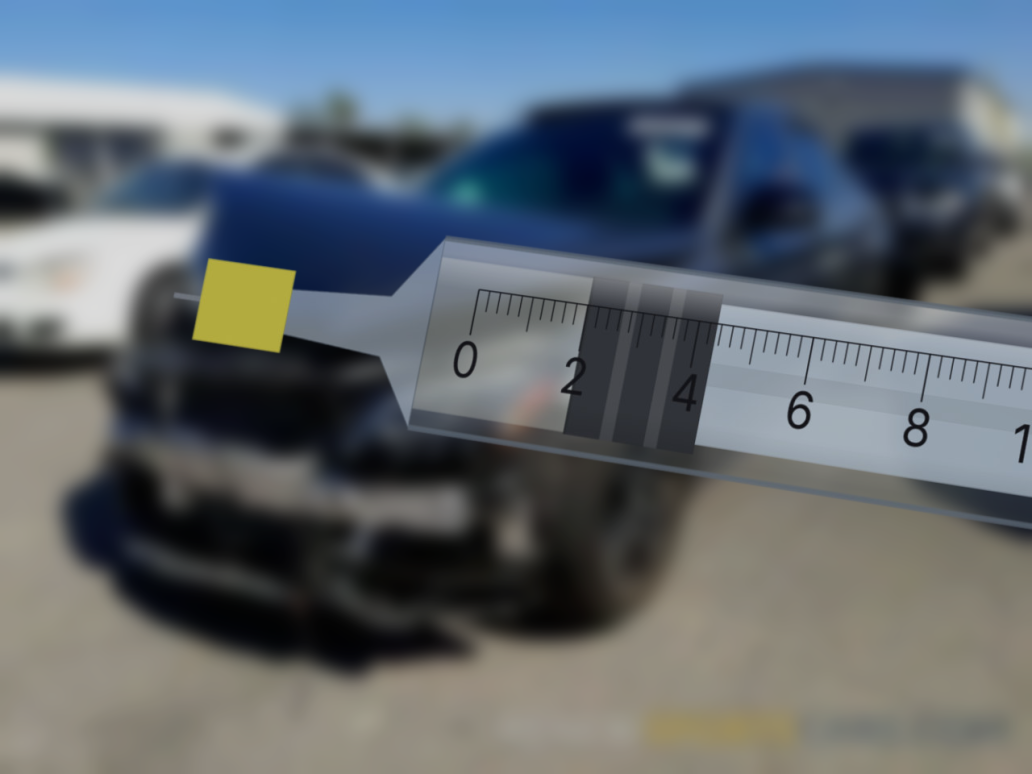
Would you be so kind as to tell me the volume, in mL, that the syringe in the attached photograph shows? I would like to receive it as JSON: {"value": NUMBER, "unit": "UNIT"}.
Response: {"value": 2, "unit": "mL"}
